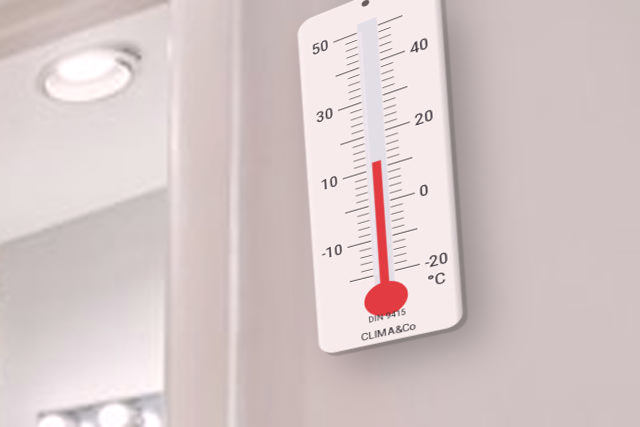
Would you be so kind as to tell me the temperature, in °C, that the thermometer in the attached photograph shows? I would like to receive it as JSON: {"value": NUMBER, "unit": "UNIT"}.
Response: {"value": 12, "unit": "°C"}
